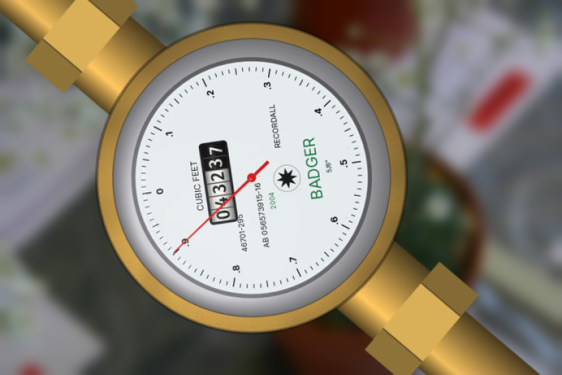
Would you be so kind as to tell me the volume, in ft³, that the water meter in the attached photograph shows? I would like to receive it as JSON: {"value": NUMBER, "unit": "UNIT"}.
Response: {"value": 43236.90, "unit": "ft³"}
